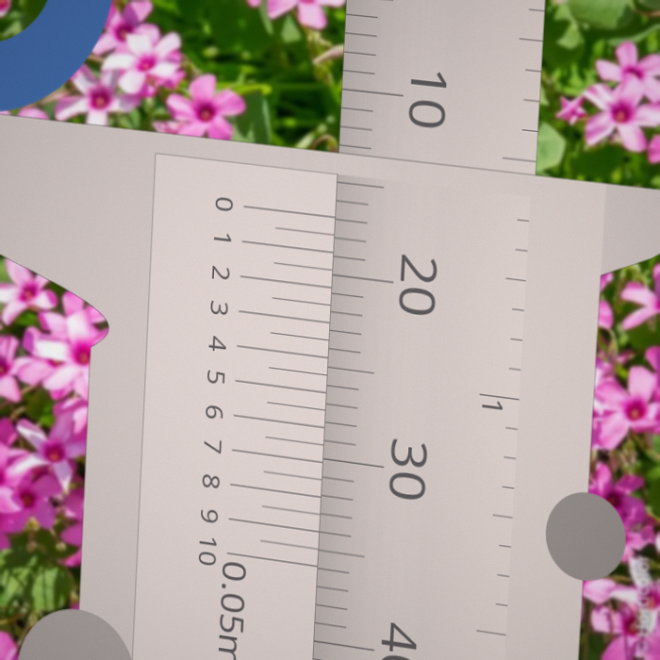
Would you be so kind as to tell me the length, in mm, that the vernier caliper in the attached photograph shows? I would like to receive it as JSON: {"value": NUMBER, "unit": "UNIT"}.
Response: {"value": 16.9, "unit": "mm"}
